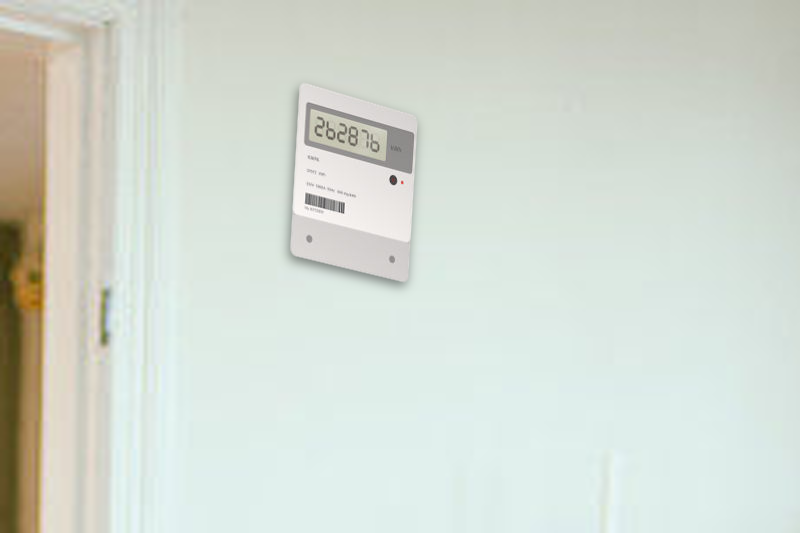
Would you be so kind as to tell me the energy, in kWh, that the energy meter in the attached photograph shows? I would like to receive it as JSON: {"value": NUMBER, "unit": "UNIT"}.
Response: {"value": 262876, "unit": "kWh"}
